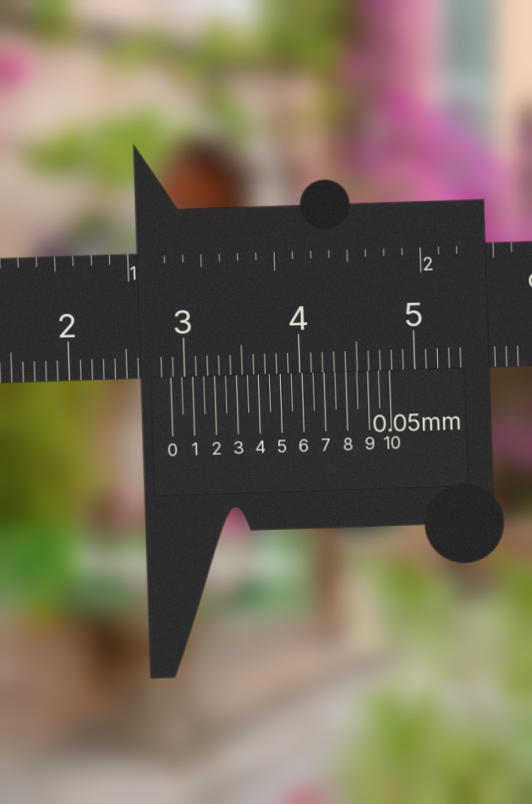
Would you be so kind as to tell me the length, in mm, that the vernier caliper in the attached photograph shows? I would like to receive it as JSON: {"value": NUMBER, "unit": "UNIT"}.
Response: {"value": 28.8, "unit": "mm"}
